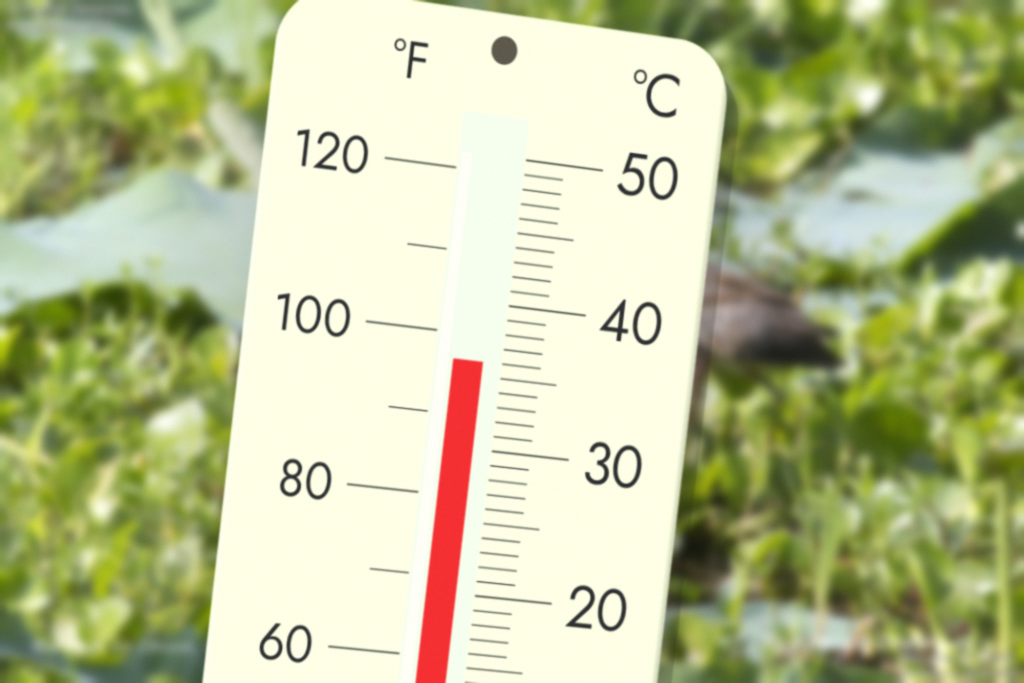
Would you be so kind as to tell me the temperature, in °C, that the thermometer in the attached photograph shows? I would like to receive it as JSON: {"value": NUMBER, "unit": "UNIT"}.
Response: {"value": 36, "unit": "°C"}
